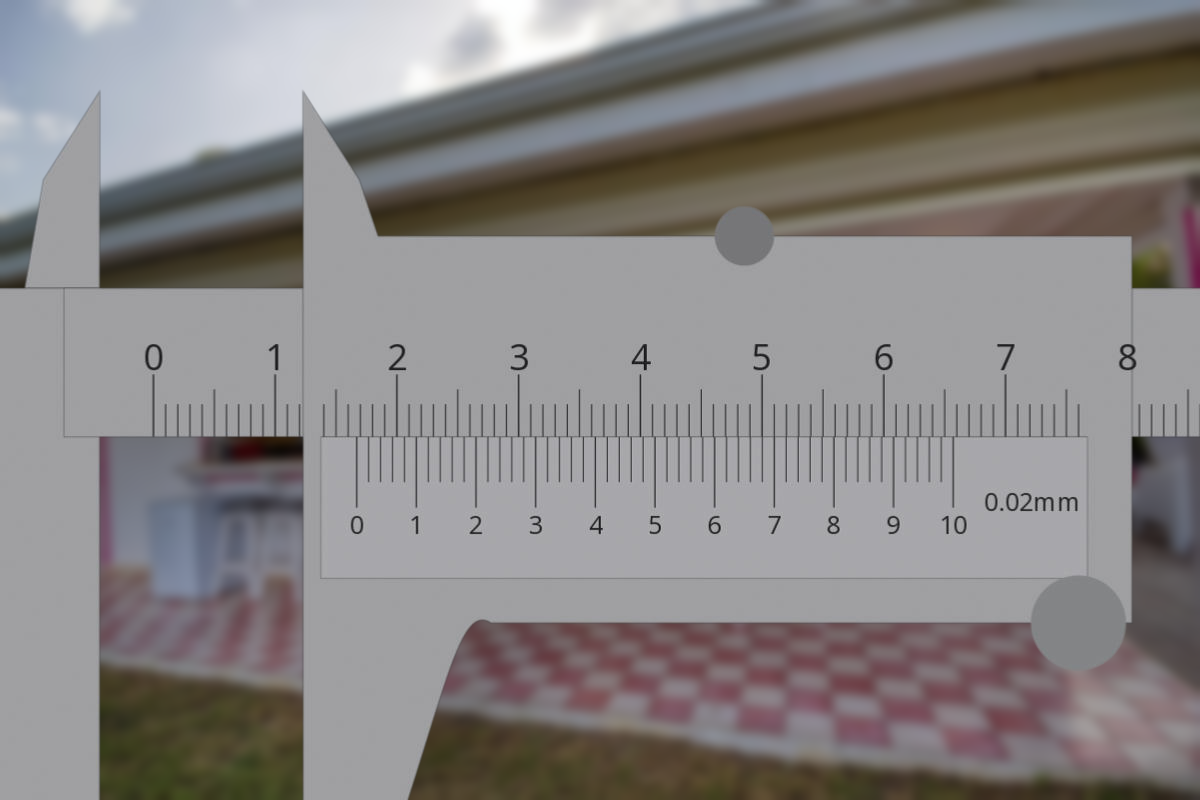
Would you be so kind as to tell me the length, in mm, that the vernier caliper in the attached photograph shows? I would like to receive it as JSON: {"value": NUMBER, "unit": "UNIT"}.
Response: {"value": 16.7, "unit": "mm"}
